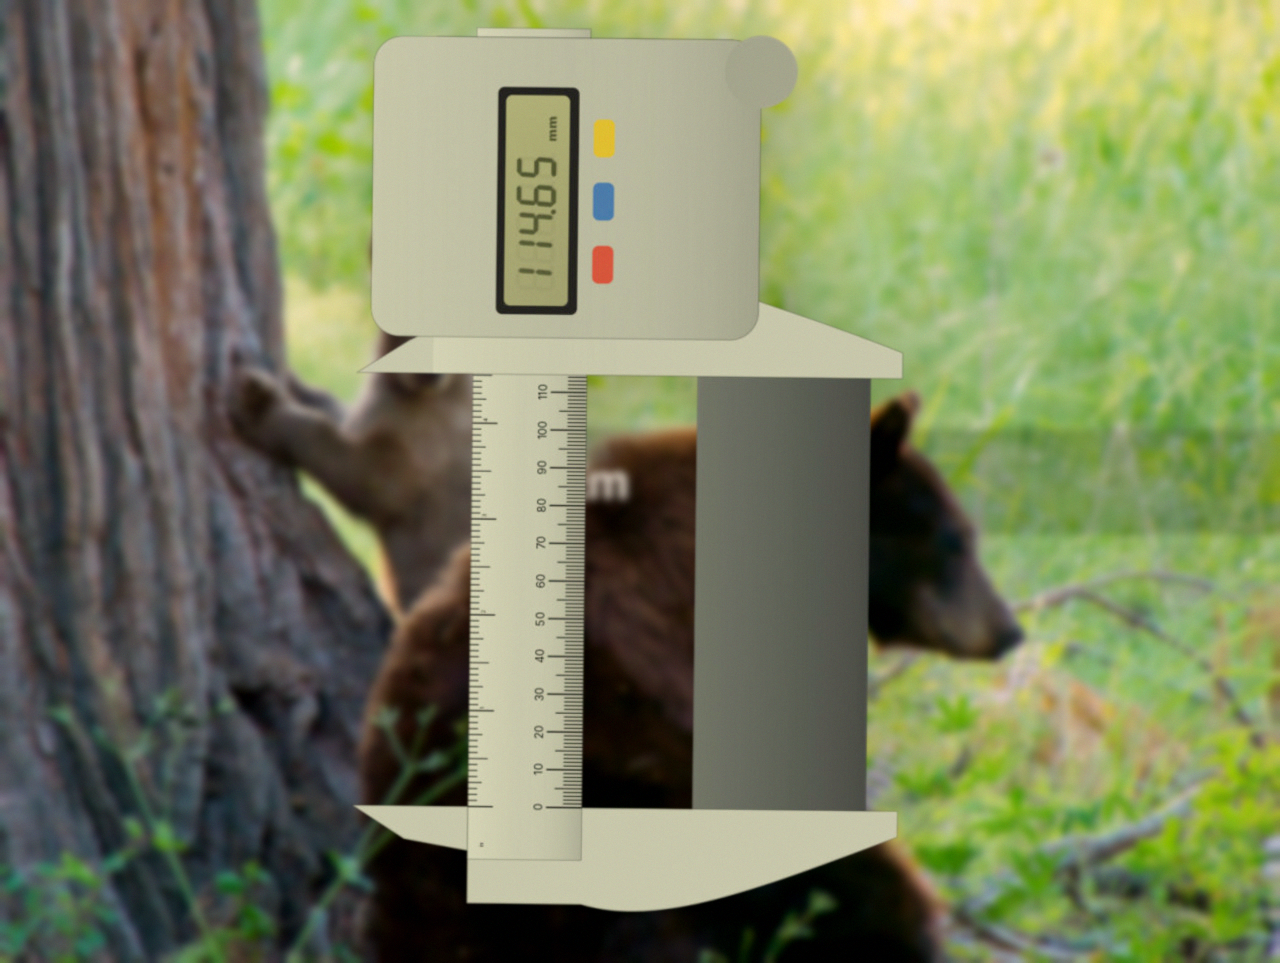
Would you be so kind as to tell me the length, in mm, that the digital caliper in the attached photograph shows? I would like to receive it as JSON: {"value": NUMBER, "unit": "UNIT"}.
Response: {"value": 114.65, "unit": "mm"}
